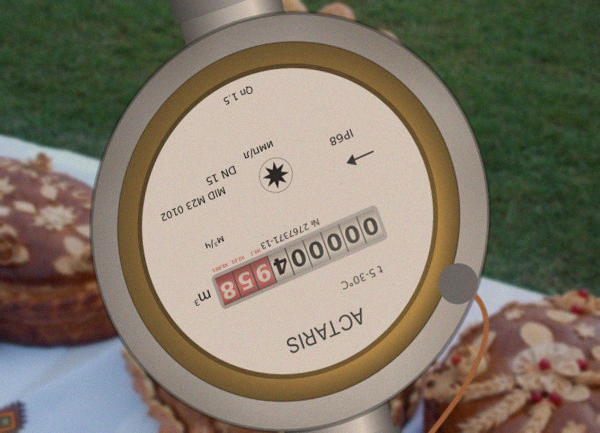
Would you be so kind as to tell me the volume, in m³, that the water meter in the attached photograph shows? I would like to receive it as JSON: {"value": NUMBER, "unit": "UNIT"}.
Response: {"value": 4.958, "unit": "m³"}
